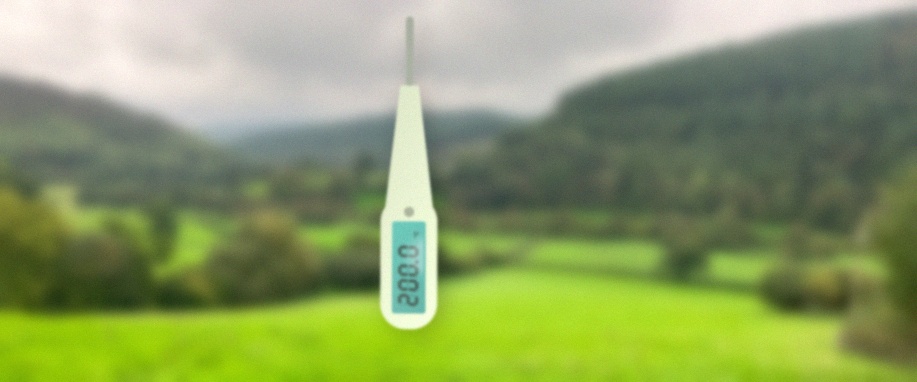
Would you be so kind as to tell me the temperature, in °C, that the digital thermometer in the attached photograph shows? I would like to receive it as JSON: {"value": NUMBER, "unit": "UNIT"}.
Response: {"value": 200.0, "unit": "°C"}
